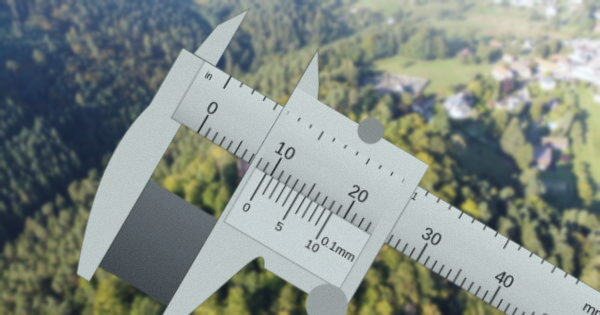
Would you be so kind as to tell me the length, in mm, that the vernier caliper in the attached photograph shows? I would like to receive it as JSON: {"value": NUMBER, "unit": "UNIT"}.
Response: {"value": 9.4, "unit": "mm"}
